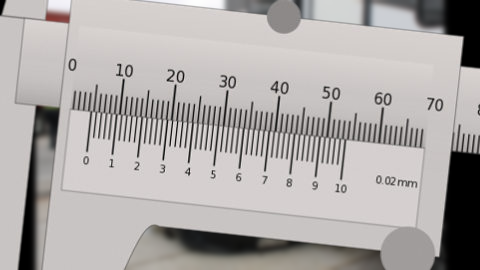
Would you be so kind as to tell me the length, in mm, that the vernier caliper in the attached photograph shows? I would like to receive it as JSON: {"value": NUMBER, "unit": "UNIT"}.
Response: {"value": 4.5, "unit": "mm"}
